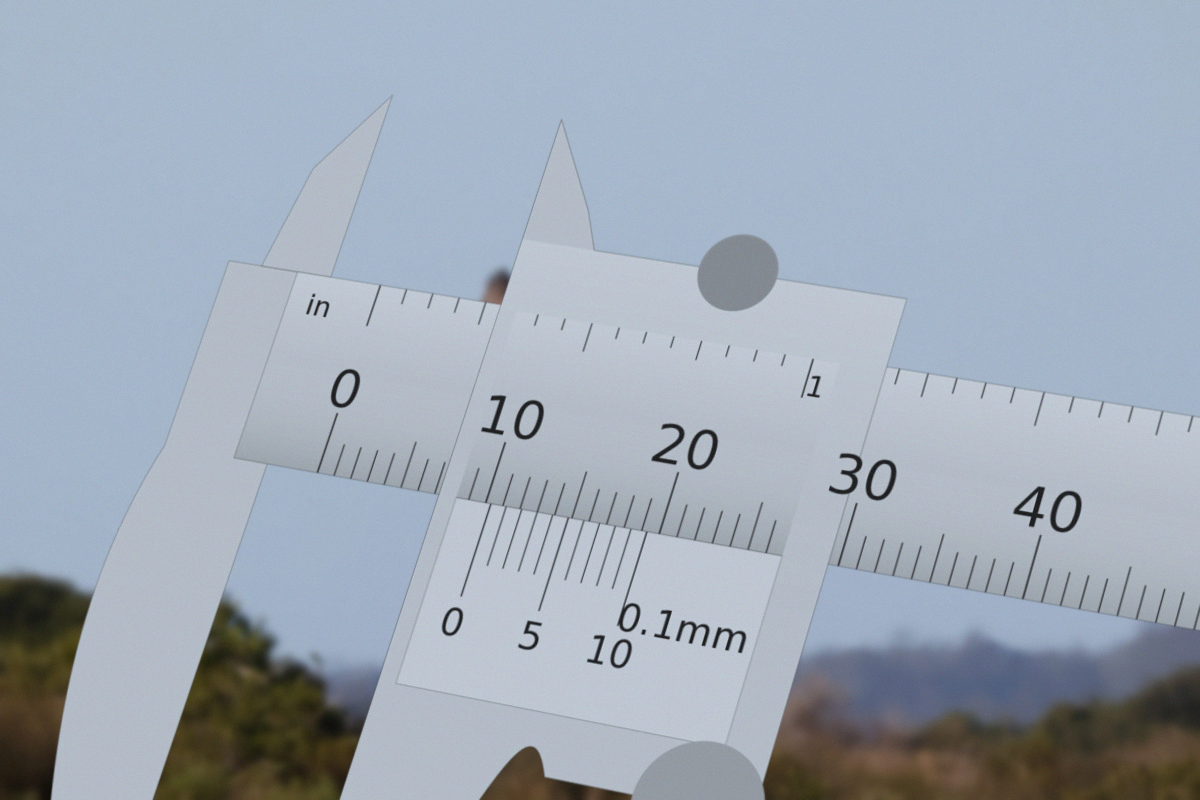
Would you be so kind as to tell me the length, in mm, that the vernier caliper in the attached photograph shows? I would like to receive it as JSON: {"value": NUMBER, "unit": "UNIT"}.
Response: {"value": 10.3, "unit": "mm"}
